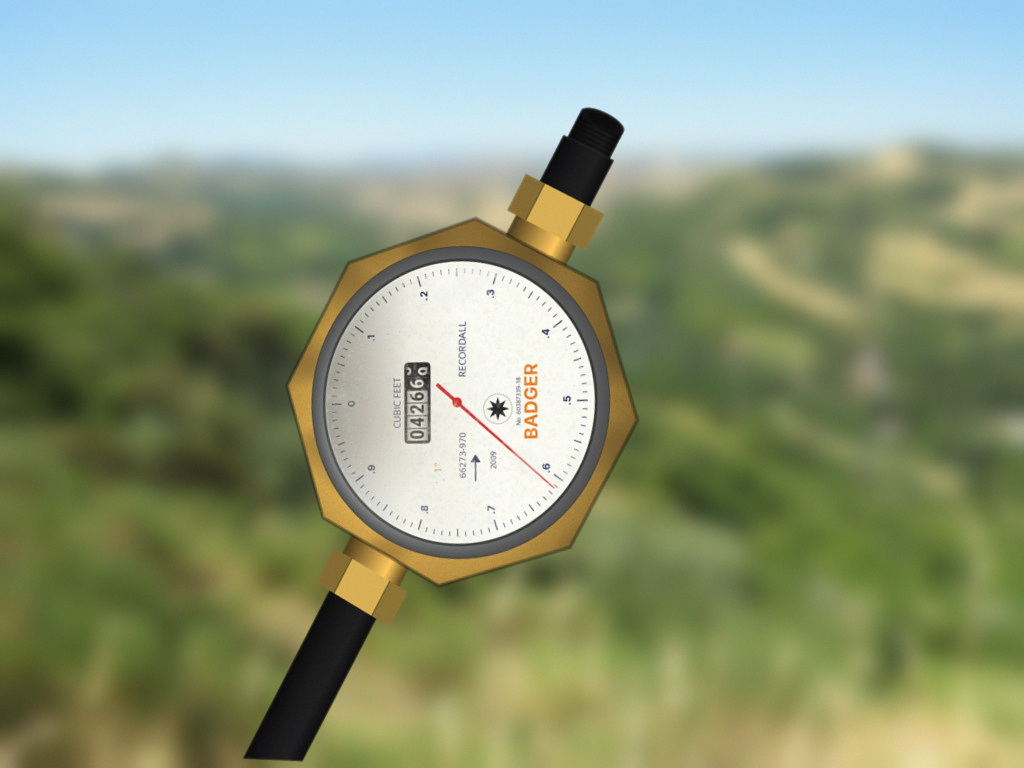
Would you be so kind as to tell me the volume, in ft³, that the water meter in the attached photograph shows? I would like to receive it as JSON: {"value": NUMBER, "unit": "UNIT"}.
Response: {"value": 42668.61, "unit": "ft³"}
